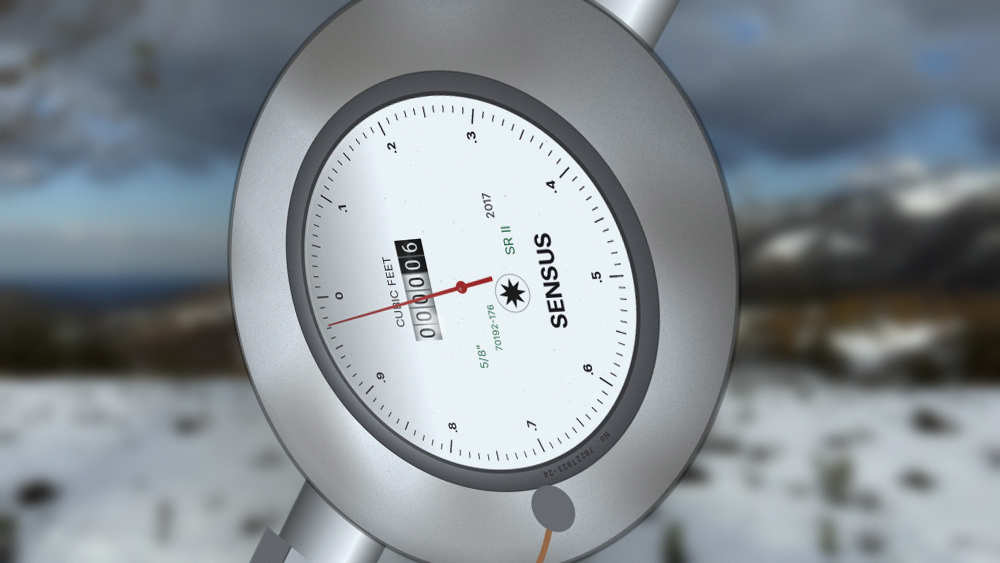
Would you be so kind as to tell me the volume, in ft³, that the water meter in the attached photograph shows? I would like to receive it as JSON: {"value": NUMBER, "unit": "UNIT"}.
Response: {"value": 5.97, "unit": "ft³"}
